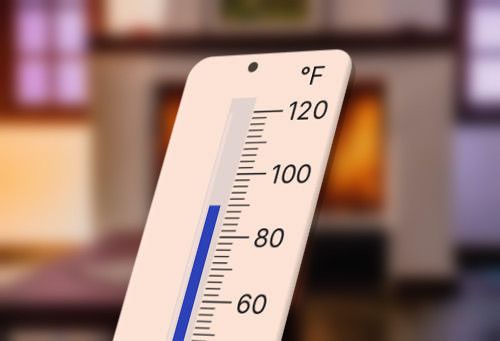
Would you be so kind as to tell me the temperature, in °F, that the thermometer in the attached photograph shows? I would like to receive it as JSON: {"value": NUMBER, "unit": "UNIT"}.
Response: {"value": 90, "unit": "°F"}
